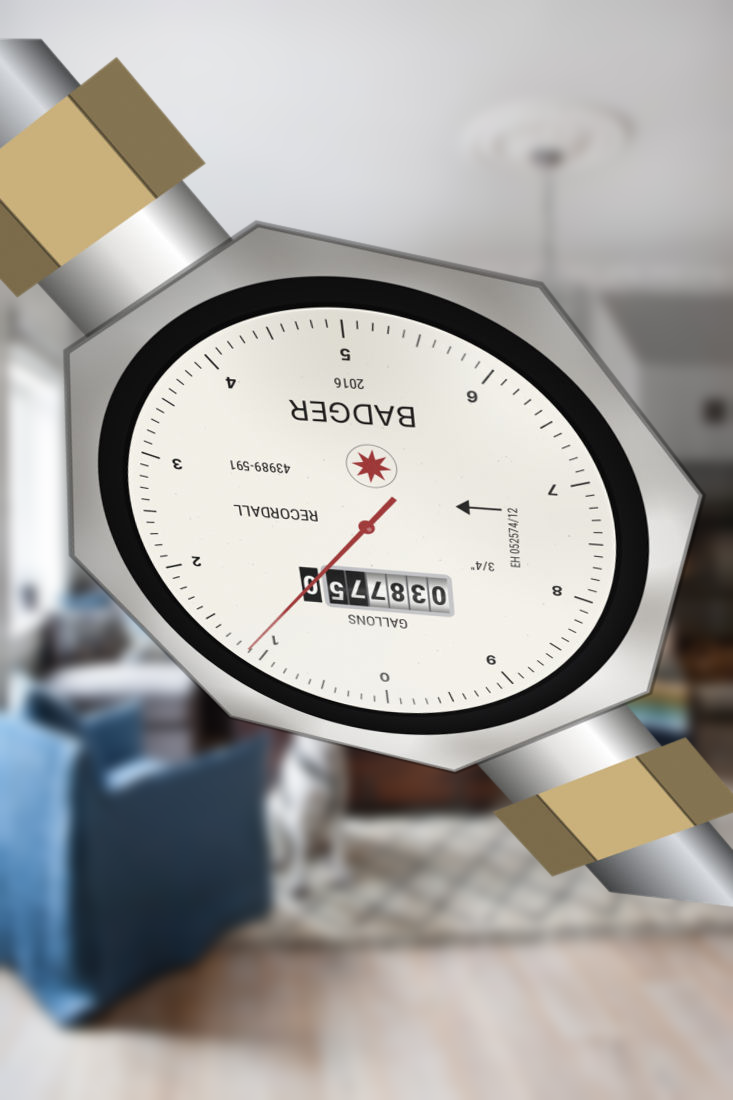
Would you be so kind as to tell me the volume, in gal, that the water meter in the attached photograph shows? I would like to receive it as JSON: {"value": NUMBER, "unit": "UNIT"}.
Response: {"value": 387751.1, "unit": "gal"}
